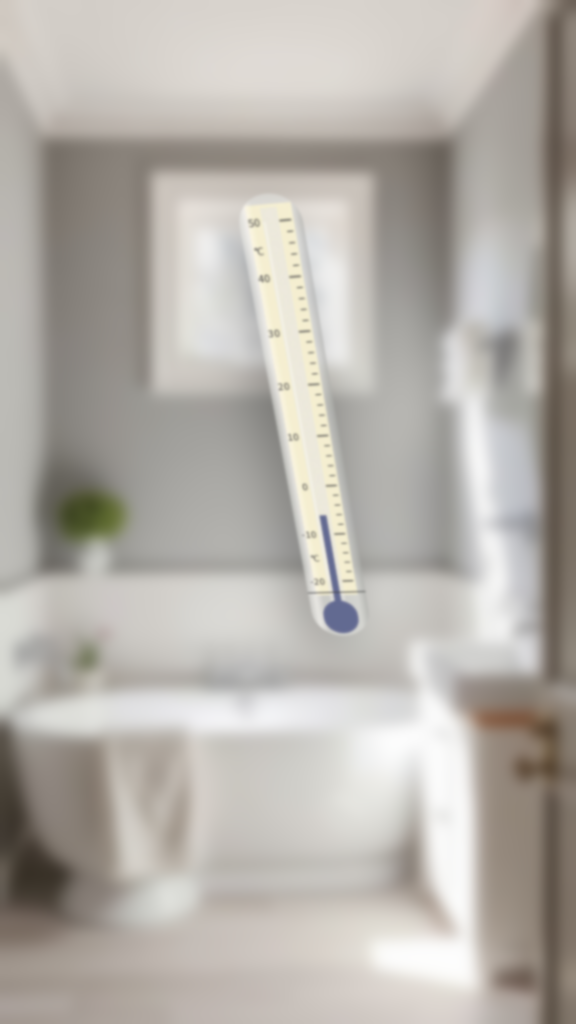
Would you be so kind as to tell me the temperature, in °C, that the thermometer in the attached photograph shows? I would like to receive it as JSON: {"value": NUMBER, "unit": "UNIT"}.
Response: {"value": -6, "unit": "°C"}
